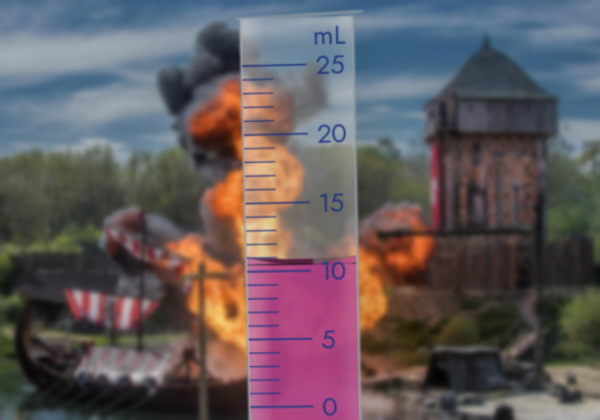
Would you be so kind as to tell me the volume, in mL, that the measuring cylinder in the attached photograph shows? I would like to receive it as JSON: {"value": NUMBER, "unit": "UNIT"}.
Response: {"value": 10.5, "unit": "mL"}
